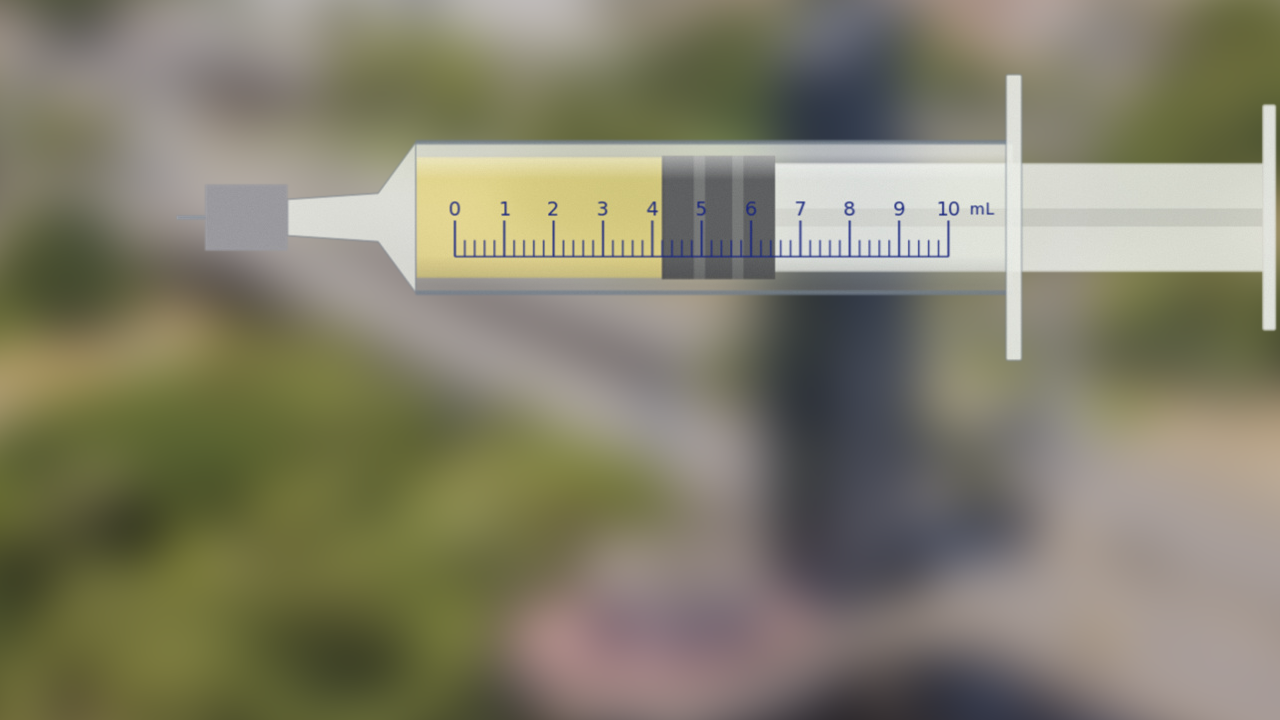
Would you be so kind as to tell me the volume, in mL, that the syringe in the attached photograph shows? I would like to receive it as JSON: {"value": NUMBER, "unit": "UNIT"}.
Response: {"value": 4.2, "unit": "mL"}
